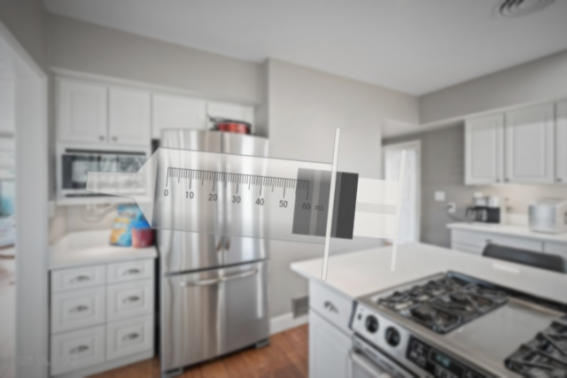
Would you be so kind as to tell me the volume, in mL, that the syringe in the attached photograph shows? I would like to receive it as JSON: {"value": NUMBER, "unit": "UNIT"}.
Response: {"value": 55, "unit": "mL"}
